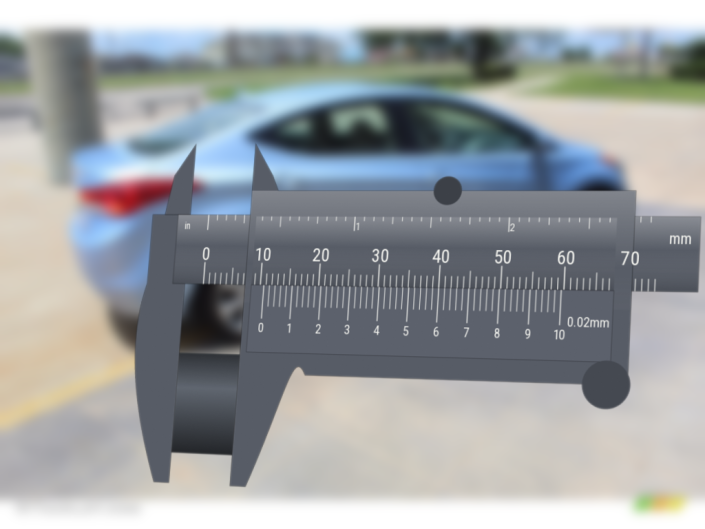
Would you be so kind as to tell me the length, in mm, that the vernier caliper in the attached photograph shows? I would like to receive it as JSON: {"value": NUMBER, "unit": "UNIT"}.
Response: {"value": 10.6, "unit": "mm"}
